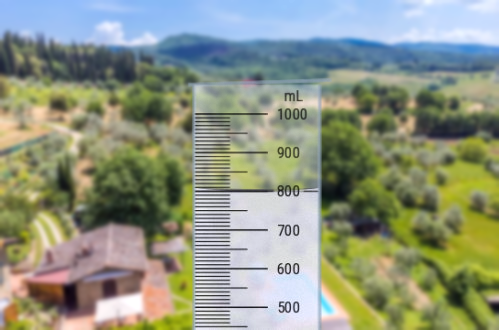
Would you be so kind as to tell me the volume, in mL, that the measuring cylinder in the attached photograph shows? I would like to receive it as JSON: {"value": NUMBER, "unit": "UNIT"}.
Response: {"value": 800, "unit": "mL"}
